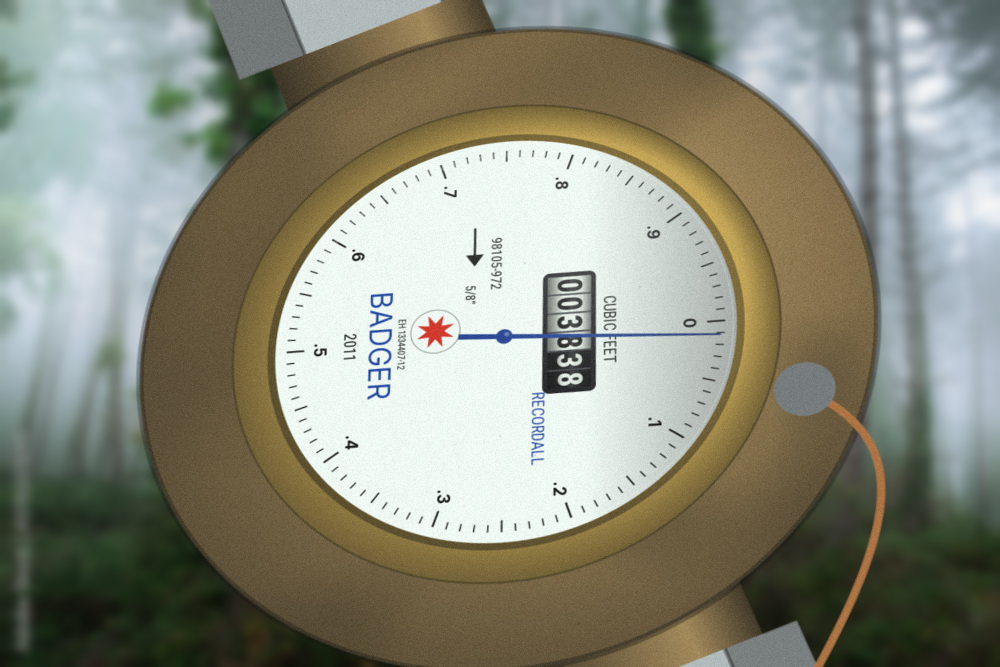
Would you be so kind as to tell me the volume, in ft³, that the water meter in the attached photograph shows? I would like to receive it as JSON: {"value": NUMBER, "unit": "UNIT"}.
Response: {"value": 3838.01, "unit": "ft³"}
